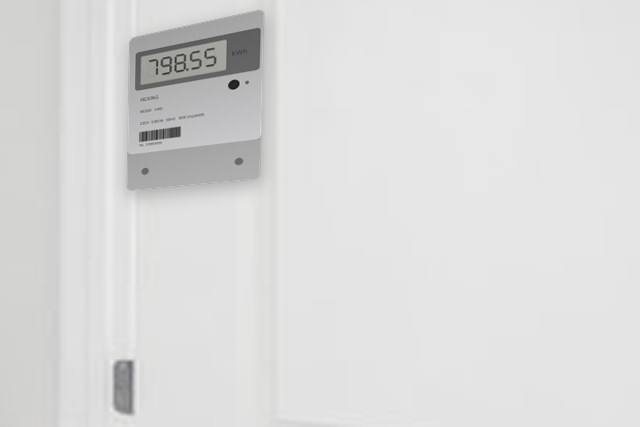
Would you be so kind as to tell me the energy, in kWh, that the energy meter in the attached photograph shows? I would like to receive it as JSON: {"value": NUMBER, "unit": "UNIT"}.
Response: {"value": 798.55, "unit": "kWh"}
